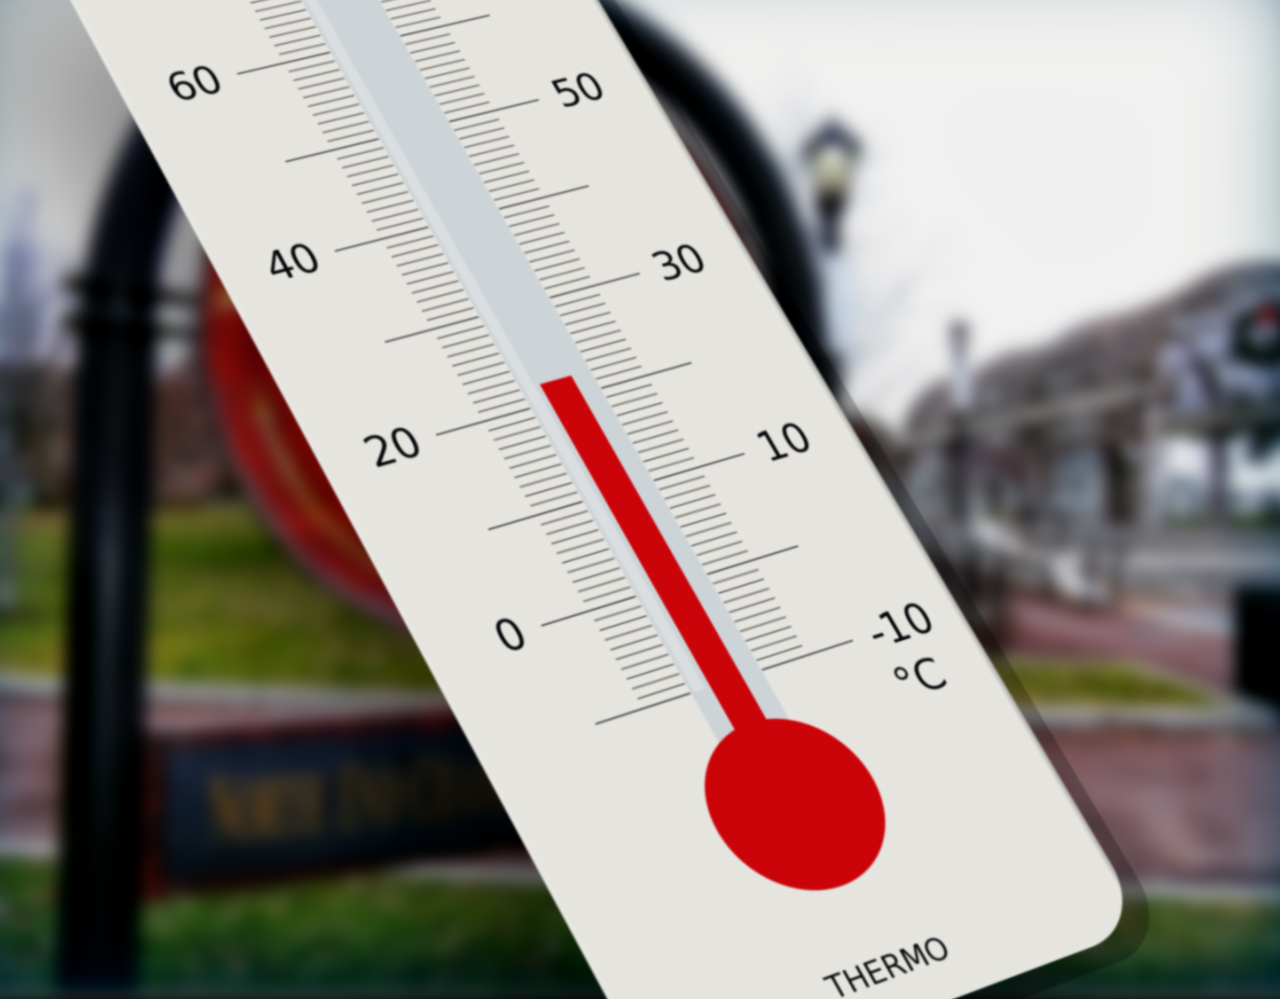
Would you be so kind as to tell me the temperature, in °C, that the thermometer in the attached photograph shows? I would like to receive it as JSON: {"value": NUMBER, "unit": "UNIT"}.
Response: {"value": 22, "unit": "°C"}
